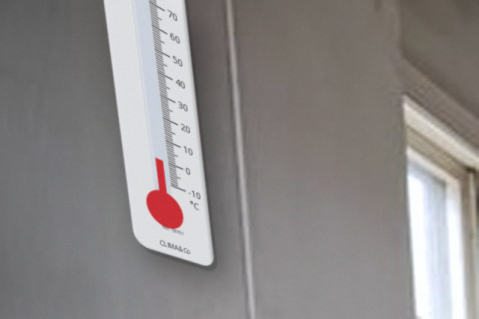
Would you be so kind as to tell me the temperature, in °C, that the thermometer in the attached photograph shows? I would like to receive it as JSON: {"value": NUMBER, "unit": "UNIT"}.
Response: {"value": 0, "unit": "°C"}
